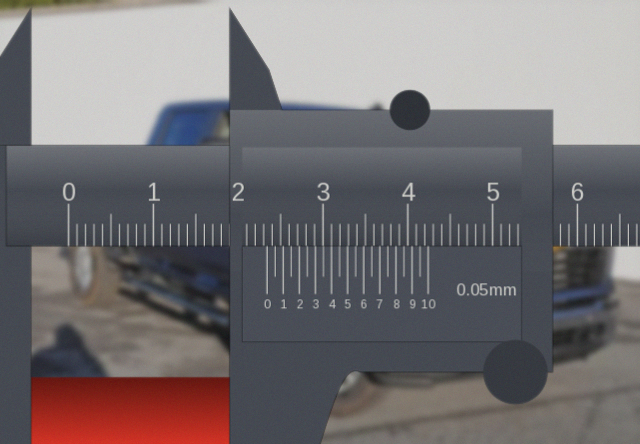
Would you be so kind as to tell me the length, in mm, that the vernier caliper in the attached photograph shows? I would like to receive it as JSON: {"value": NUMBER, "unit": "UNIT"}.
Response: {"value": 23.4, "unit": "mm"}
